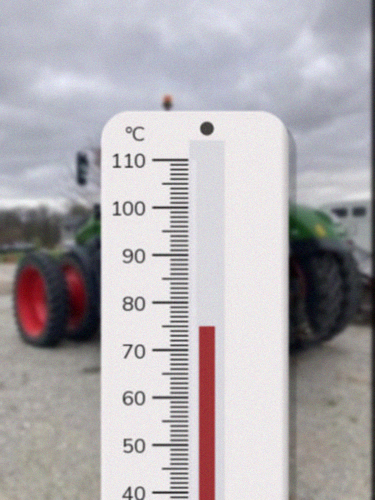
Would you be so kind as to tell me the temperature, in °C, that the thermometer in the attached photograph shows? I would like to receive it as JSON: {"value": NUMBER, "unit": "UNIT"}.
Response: {"value": 75, "unit": "°C"}
